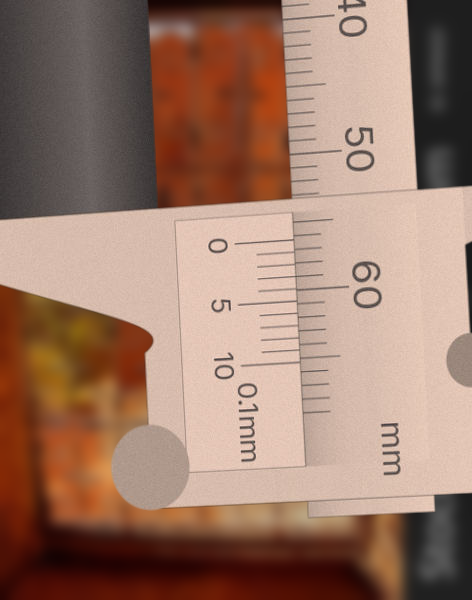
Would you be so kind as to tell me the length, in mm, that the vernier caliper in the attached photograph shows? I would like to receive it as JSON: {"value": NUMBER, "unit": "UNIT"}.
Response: {"value": 56.3, "unit": "mm"}
